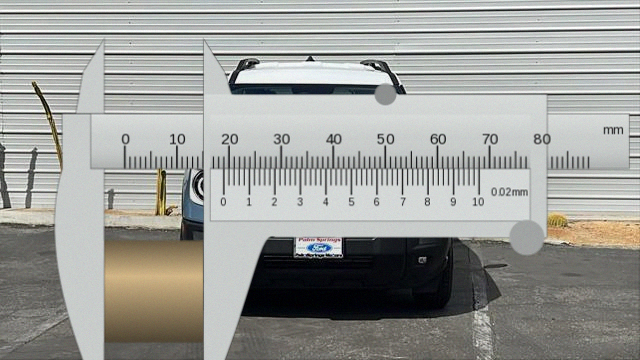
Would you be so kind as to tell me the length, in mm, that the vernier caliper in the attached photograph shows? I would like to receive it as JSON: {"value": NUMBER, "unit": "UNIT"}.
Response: {"value": 19.0, "unit": "mm"}
